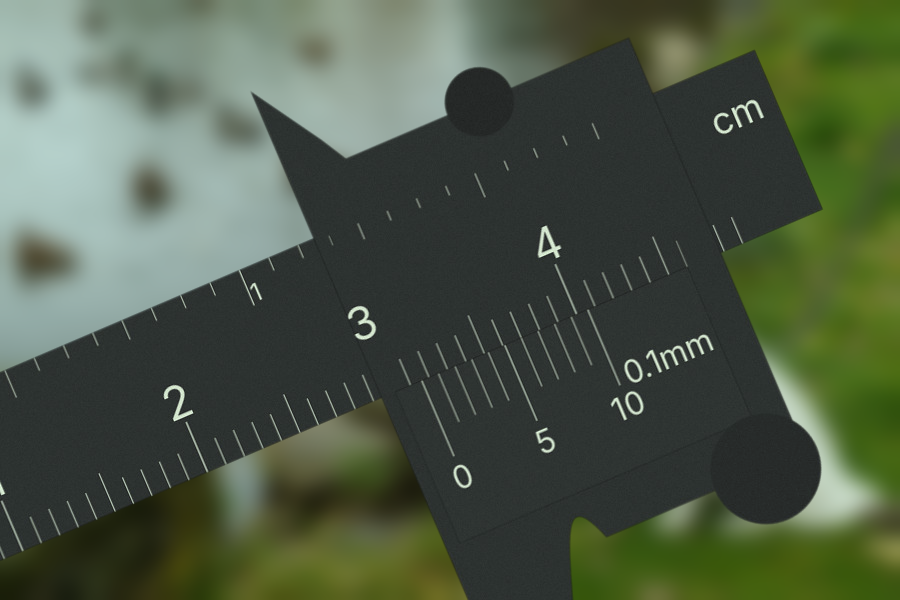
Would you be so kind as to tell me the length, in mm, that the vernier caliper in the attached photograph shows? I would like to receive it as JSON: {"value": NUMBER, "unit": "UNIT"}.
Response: {"value": 31.6, "unit": "mm"}
